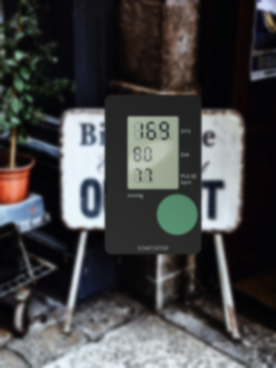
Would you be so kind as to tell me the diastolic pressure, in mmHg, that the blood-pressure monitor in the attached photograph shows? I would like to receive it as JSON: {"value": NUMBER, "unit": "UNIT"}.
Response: {"value": 80, "unit": "mmHg"}
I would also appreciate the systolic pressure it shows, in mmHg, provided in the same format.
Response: {"value": 169, "unit": "mmHg"}
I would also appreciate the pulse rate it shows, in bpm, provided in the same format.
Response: {"value": 77, "unit": "bpm"}
